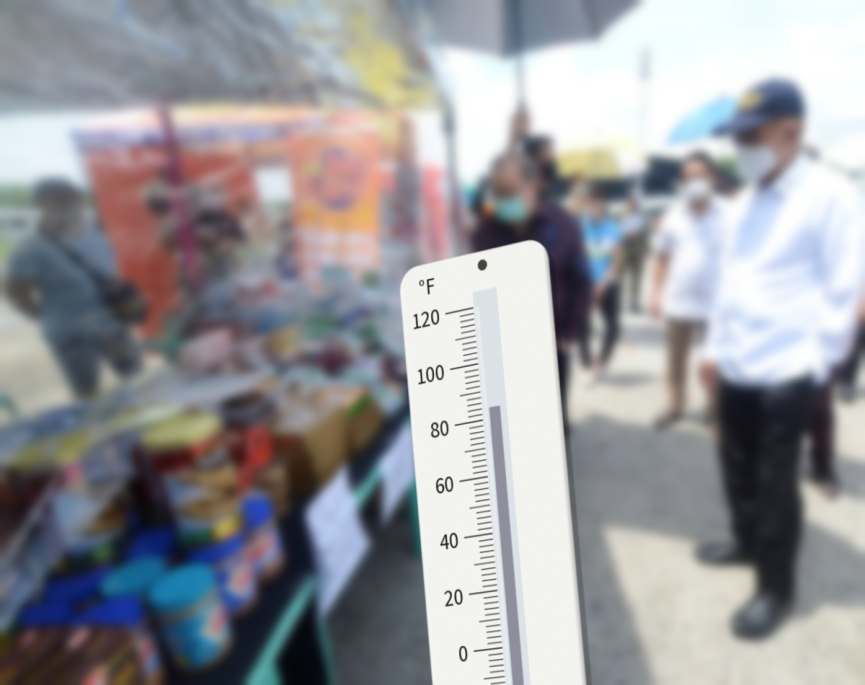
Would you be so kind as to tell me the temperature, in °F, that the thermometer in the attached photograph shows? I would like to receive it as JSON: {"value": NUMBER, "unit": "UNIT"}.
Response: {"value": 84, "unit": "°F"}
